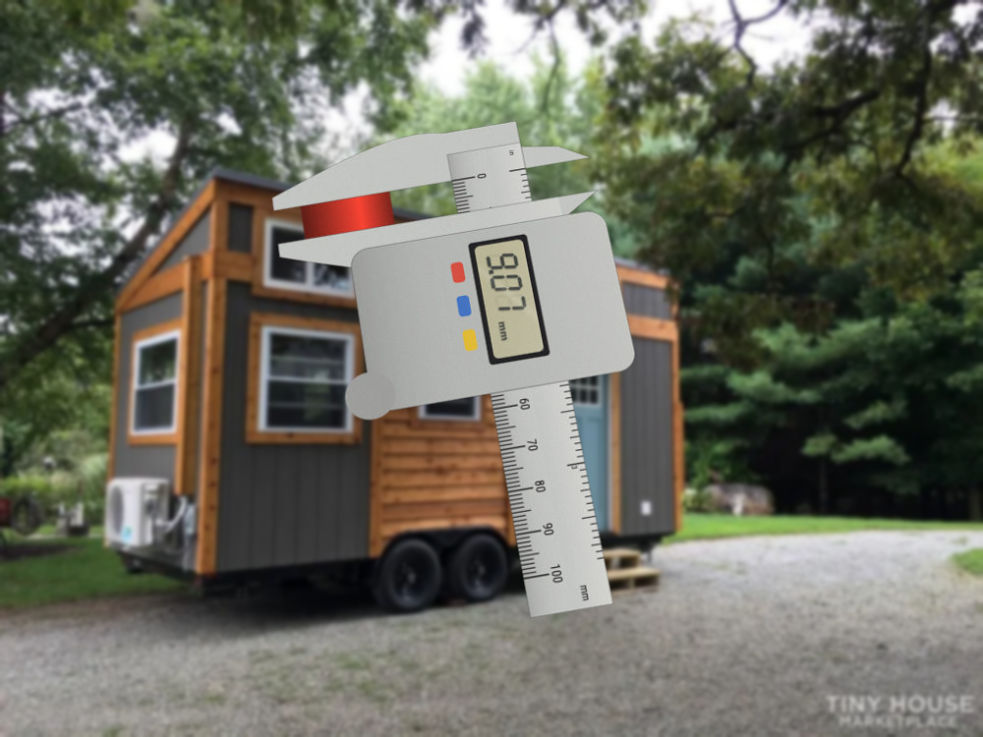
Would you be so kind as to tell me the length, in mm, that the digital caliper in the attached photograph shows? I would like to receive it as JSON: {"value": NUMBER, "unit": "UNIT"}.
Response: {"value": 9.07, "unit": "mm"}
